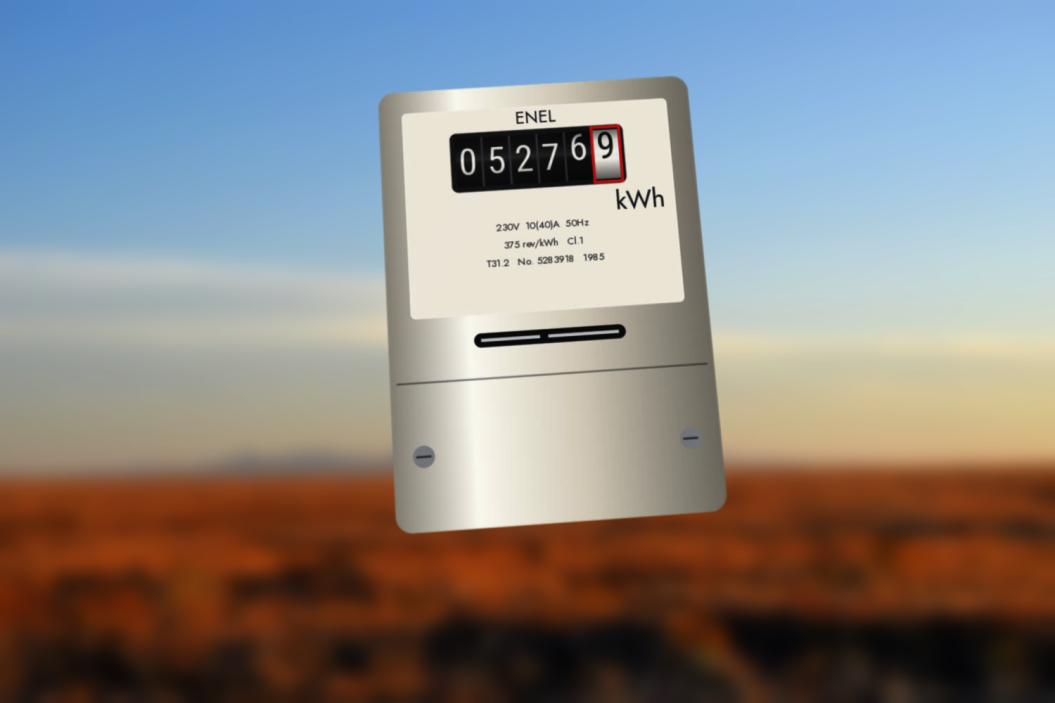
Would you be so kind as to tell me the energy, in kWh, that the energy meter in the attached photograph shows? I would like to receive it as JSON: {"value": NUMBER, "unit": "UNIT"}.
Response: {"value": 5276.9, "unit": "kWh"}
